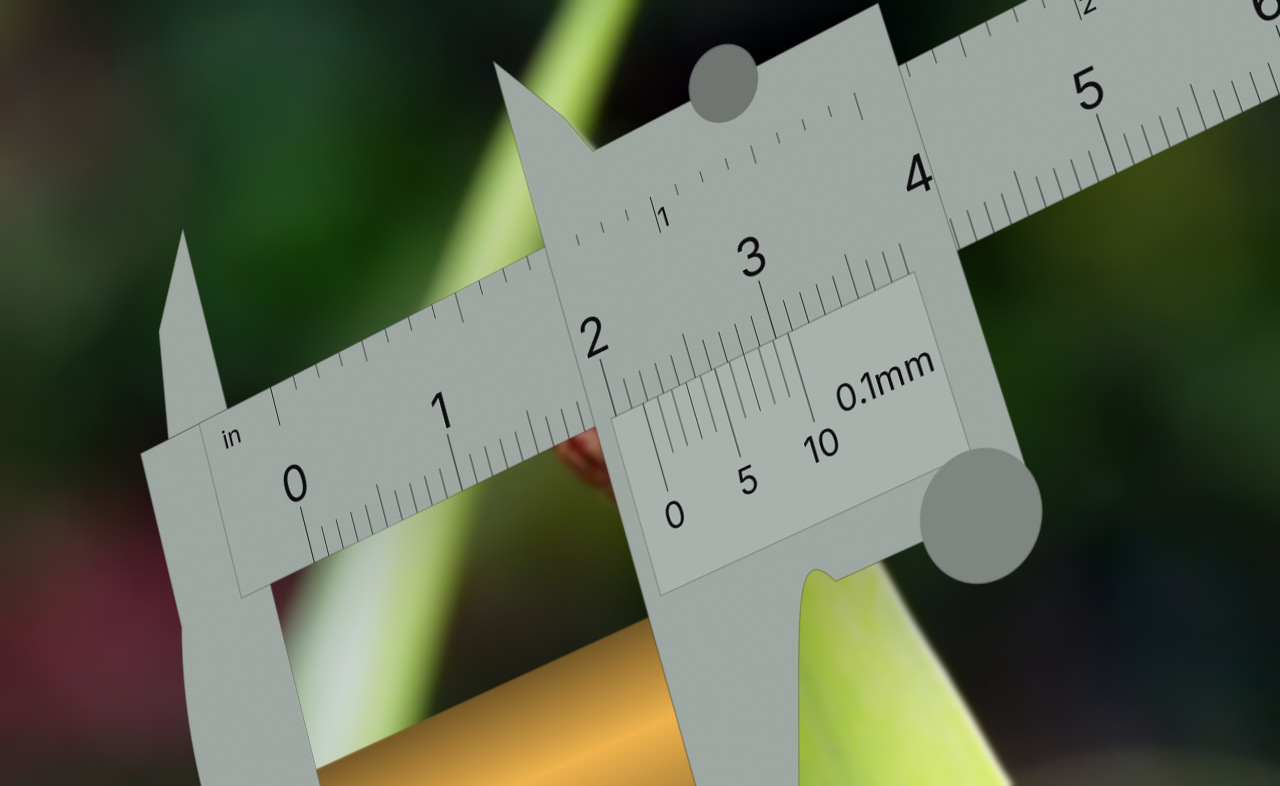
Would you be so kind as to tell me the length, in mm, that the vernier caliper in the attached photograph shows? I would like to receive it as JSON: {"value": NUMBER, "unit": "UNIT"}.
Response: {"value": 21.7, "unit": "mm"}
